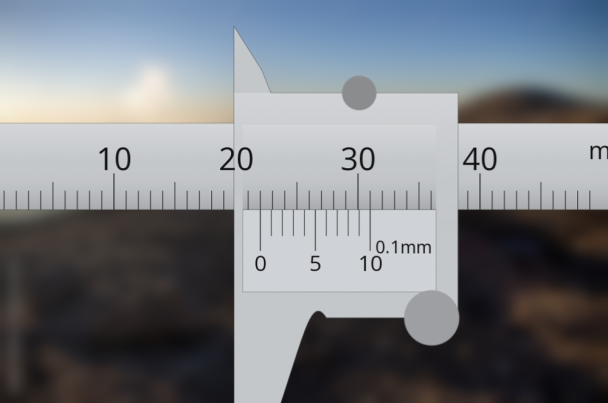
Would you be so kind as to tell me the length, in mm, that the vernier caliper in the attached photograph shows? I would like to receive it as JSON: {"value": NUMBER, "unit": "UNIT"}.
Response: {"value": 22.0, "unit": "mm"}
